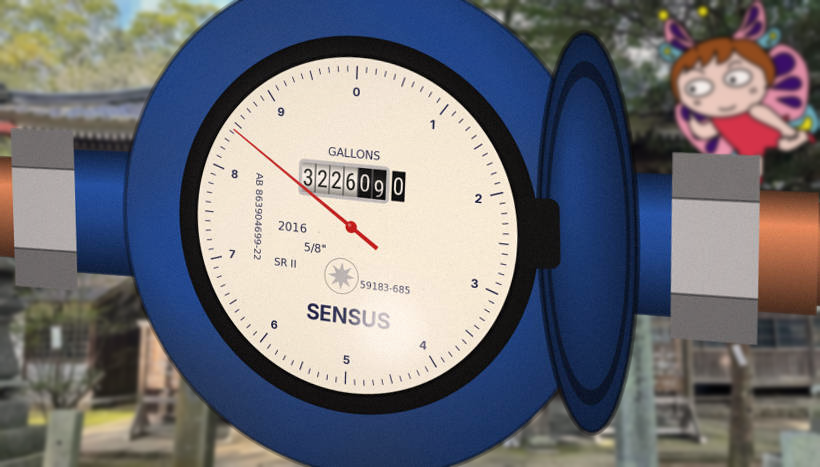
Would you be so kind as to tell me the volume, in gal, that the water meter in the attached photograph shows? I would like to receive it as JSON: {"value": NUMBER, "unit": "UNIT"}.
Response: {"value": 3226088.4, "unit": "gal"}
